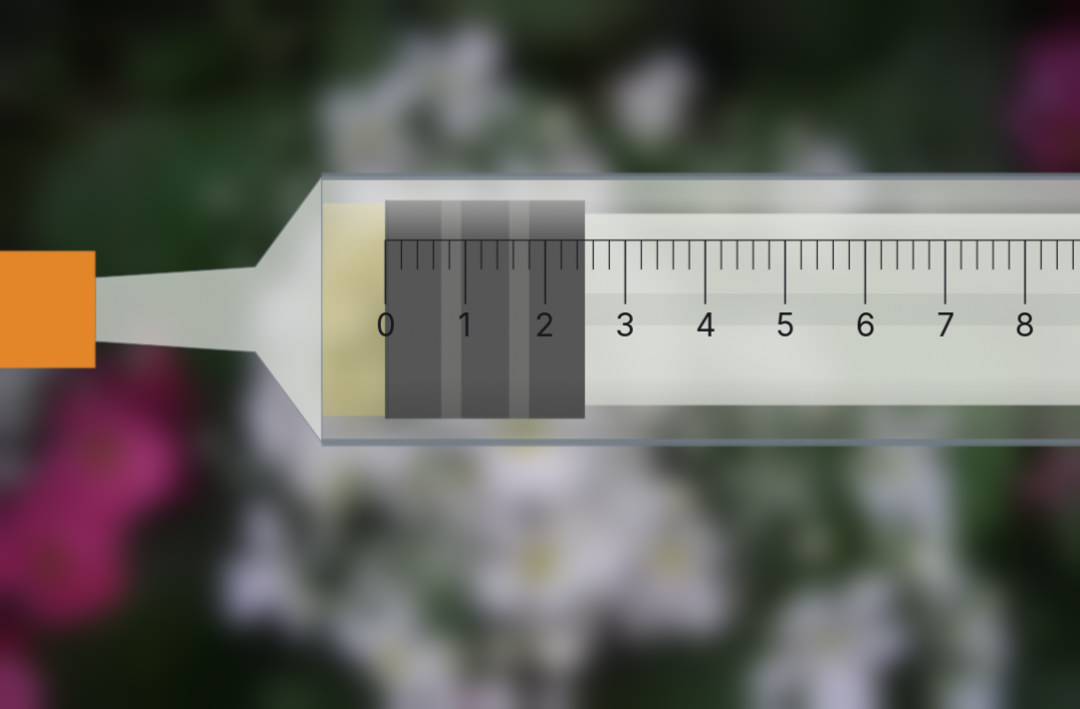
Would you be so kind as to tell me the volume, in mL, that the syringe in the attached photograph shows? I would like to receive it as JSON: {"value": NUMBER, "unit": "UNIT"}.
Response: {"value": 0, "unit": "mL"}
